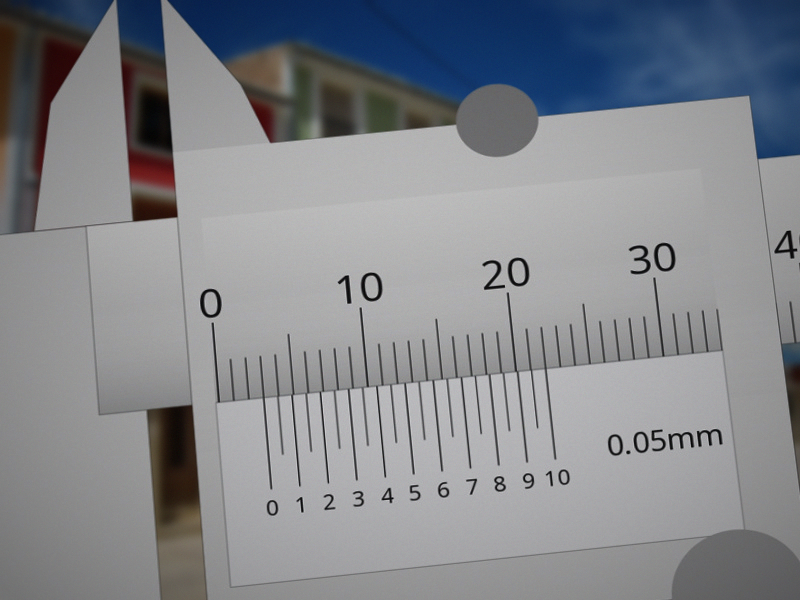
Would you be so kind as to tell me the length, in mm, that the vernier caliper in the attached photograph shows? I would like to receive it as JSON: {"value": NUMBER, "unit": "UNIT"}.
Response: {"value": 3.0, "unit": "mm"}
